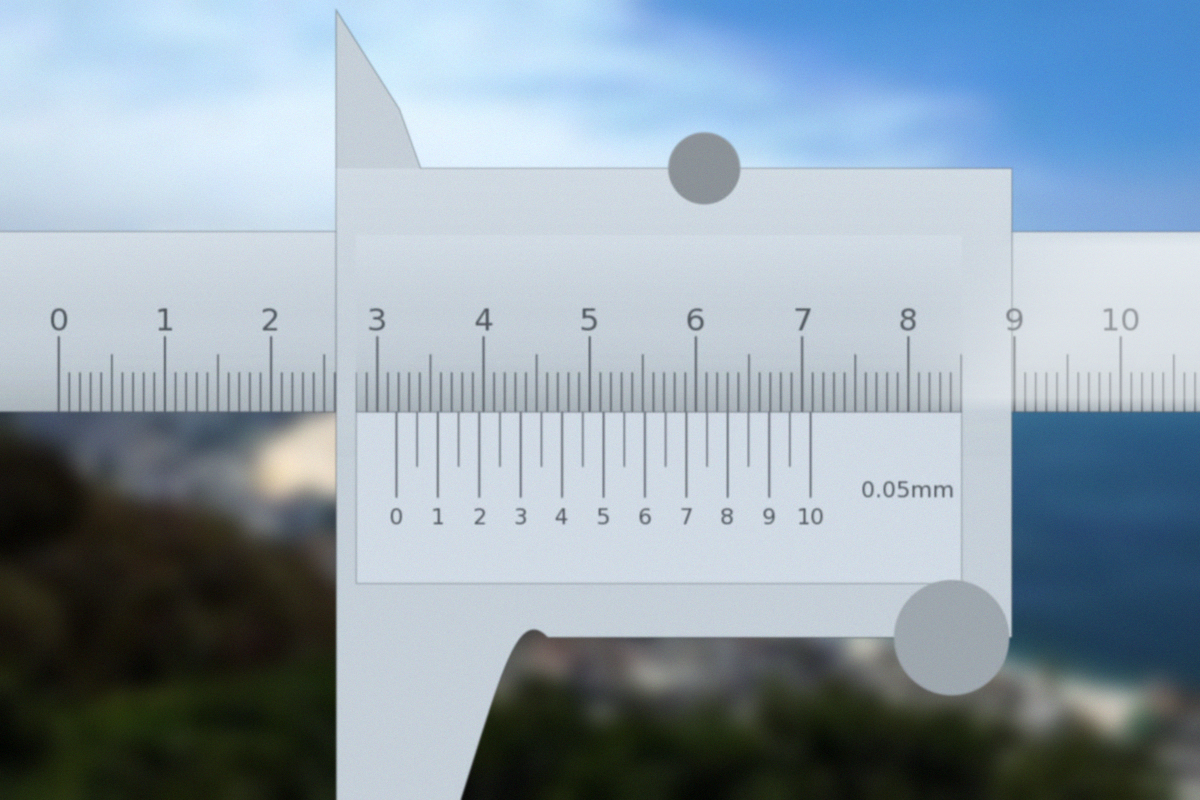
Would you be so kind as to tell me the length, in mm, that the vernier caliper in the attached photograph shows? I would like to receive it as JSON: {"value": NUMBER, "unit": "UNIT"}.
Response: {"value": 31.8, "unit": "mm"}
